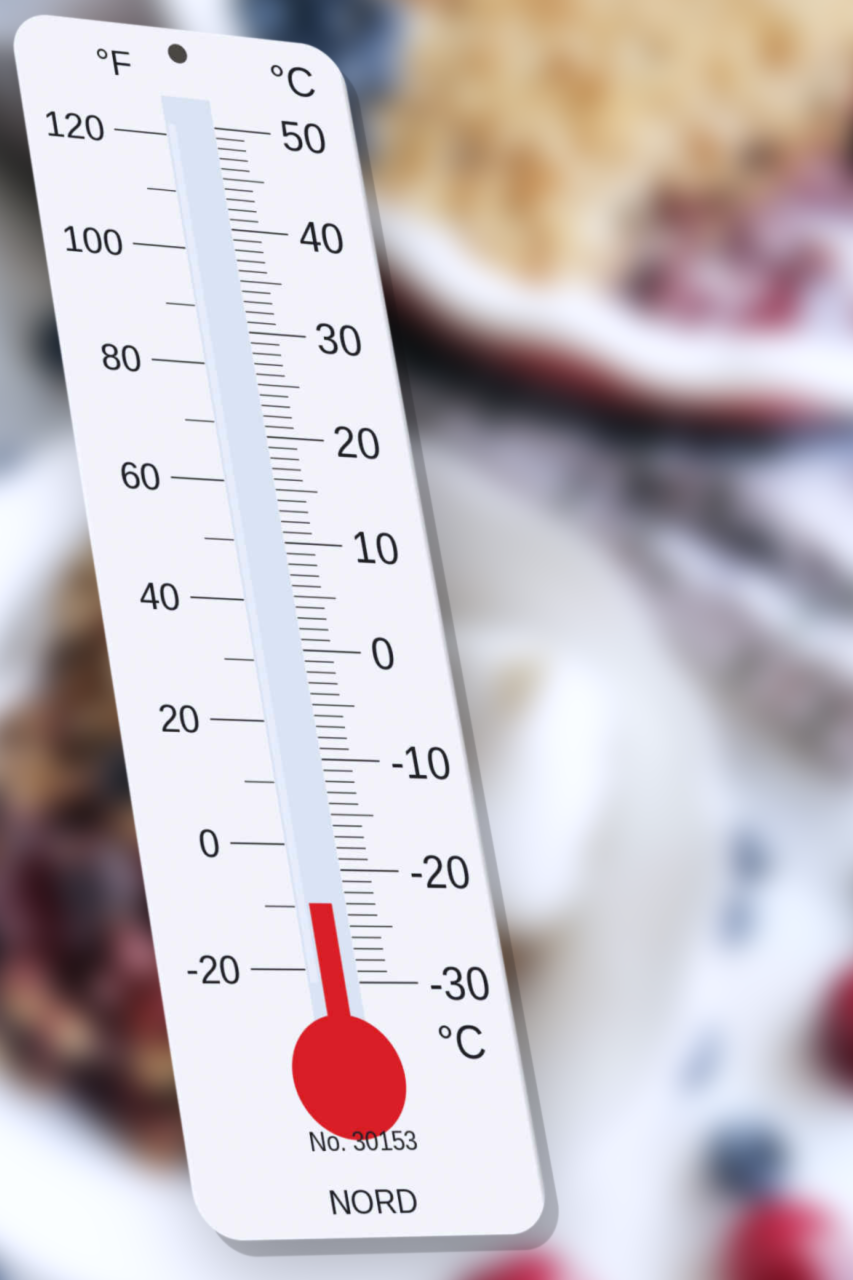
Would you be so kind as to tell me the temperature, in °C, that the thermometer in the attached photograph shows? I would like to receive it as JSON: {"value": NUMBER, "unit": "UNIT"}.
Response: {"value": -23, "unit": "°C"}
